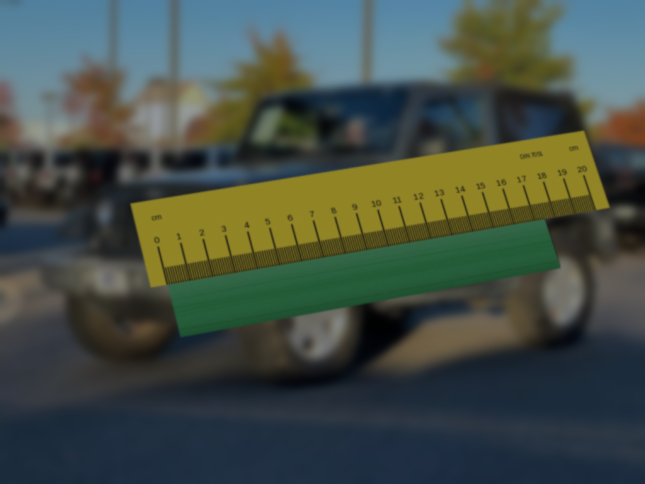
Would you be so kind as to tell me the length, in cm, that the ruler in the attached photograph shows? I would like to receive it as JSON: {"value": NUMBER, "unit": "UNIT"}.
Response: {"value": 17.5, "unit": "cm"}
